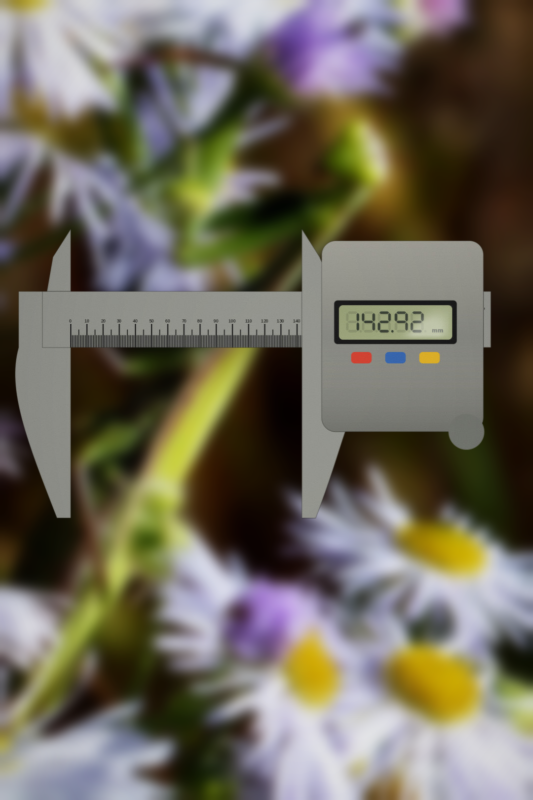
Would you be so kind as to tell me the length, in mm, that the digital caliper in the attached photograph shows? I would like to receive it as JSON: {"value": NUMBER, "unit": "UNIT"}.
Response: {"value": 142.92, "unit": "mm"}
